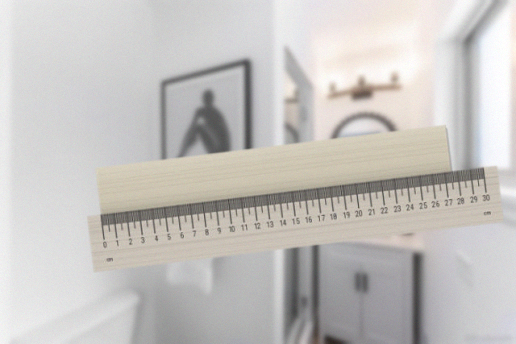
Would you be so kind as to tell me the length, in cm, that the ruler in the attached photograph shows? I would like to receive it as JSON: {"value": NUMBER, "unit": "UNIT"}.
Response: {"value": 27.5, "unit": "cm"}
